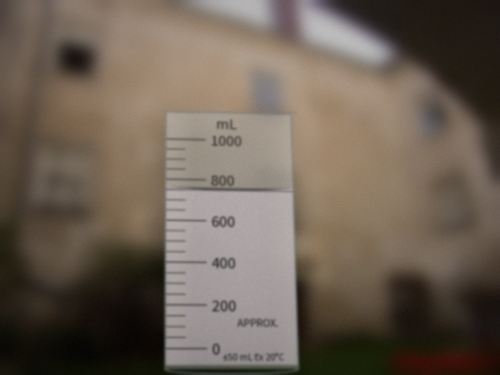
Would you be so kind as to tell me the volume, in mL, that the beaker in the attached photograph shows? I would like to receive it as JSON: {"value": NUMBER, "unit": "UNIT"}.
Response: {"value": 750, "unit": "mL"}
